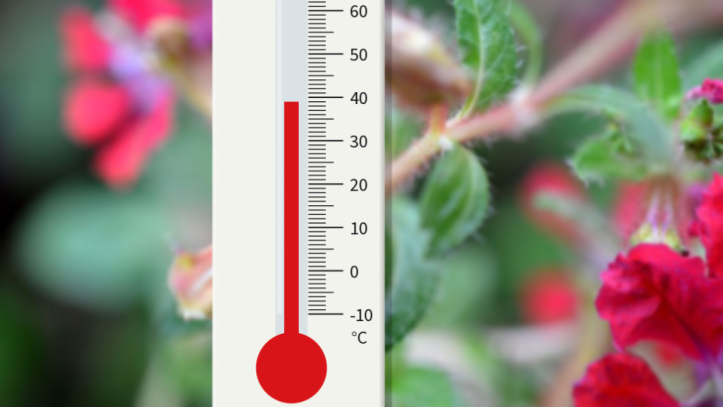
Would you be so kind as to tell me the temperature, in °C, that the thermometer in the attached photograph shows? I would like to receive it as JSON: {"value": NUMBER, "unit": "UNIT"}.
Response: {"value": 39, "unit": "°C"}
